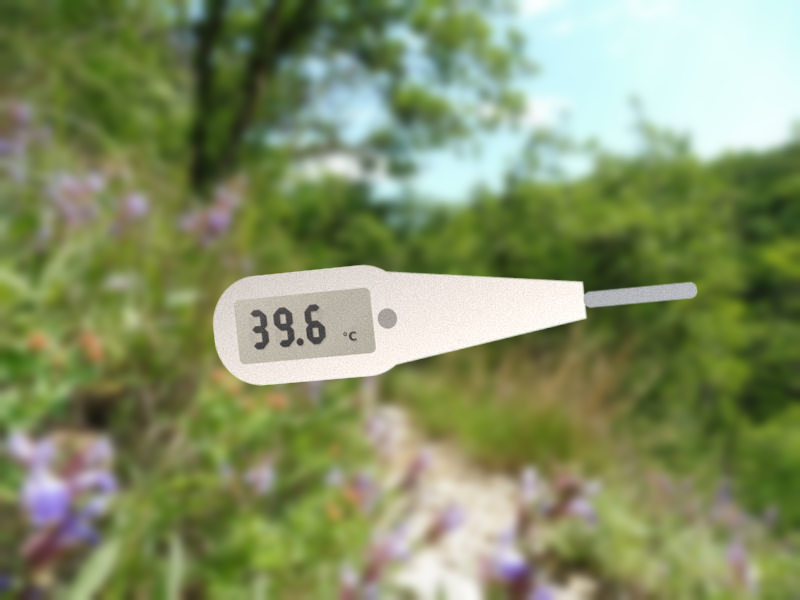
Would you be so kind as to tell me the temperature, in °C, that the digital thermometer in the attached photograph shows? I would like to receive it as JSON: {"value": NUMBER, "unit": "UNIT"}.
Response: {"value": 39.6, "unit": "°C"}
